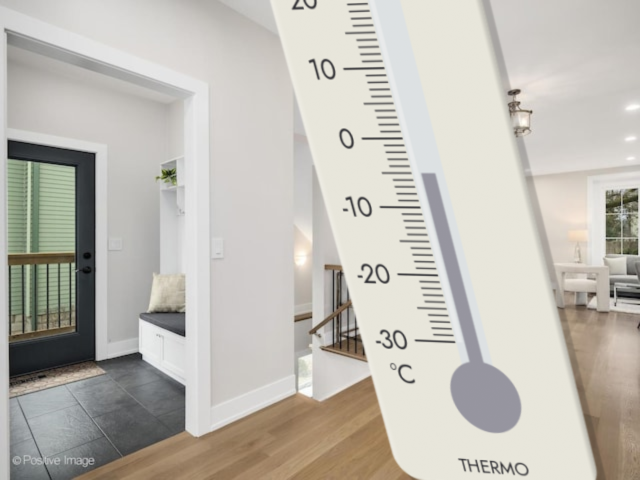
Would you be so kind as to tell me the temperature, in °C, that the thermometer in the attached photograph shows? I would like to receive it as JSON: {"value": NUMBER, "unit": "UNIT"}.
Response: {"value": -5, "unit": "°C"}
